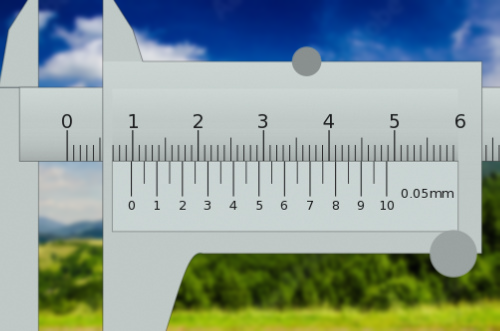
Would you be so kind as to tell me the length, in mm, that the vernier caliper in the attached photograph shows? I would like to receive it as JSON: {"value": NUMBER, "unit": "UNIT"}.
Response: {"value": 9.8, "unit": "mm"}
